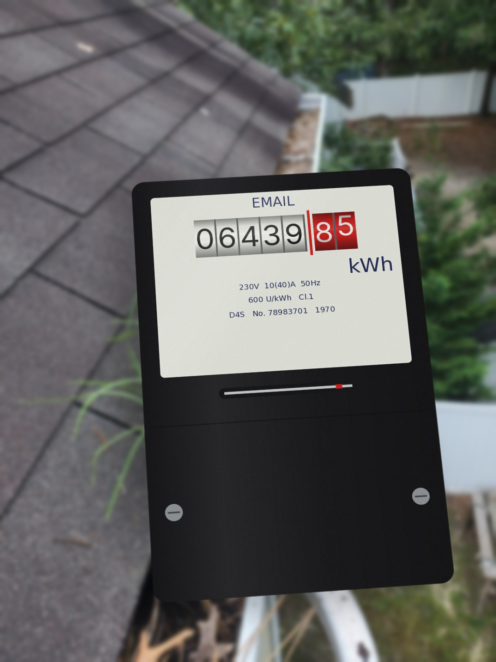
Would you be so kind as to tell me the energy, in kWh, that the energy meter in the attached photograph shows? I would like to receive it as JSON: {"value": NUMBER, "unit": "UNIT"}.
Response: {"value": 6439.85, "unit": "kWh"}
